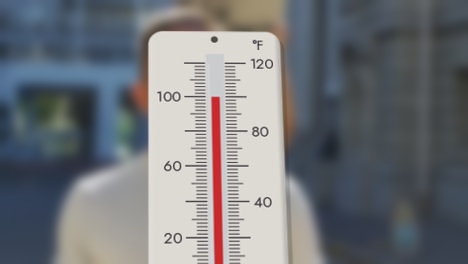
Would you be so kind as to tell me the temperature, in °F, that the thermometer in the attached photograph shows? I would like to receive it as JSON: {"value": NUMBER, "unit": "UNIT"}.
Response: {"value": 100, "unit": "°F"}
